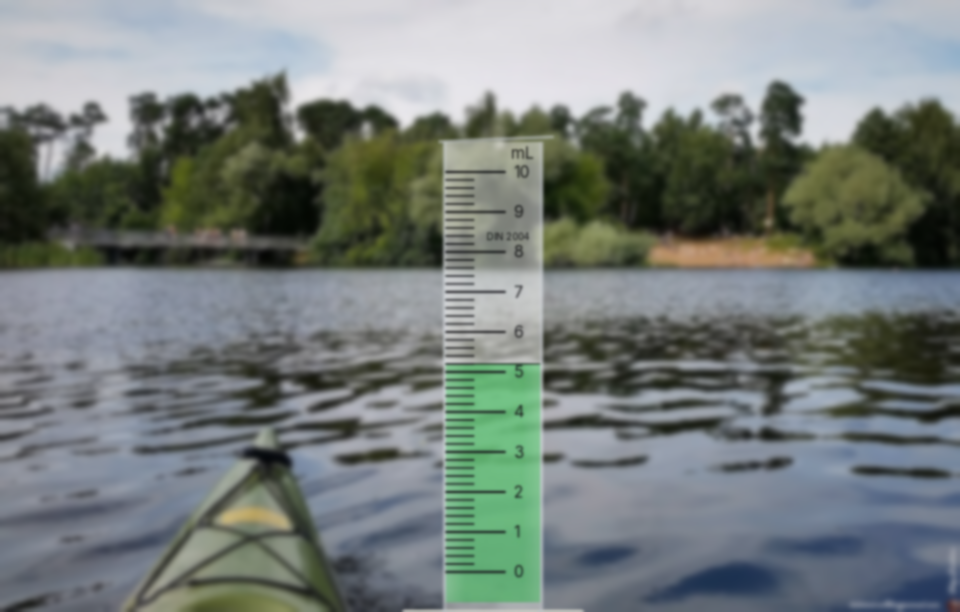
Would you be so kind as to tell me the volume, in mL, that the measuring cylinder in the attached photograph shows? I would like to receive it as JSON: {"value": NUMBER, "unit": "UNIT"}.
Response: {"value": 5.2, "unit": "mL"}
